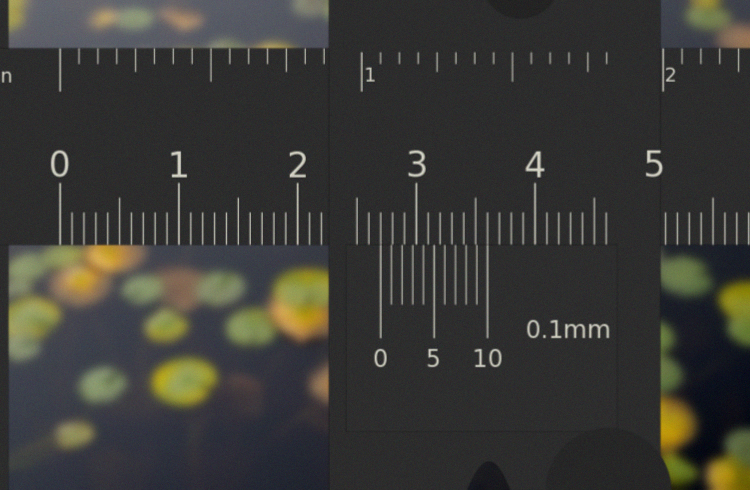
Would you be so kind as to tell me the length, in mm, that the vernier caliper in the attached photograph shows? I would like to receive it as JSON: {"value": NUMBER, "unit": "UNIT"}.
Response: {"value": 27.0, "unit": "mm"}
